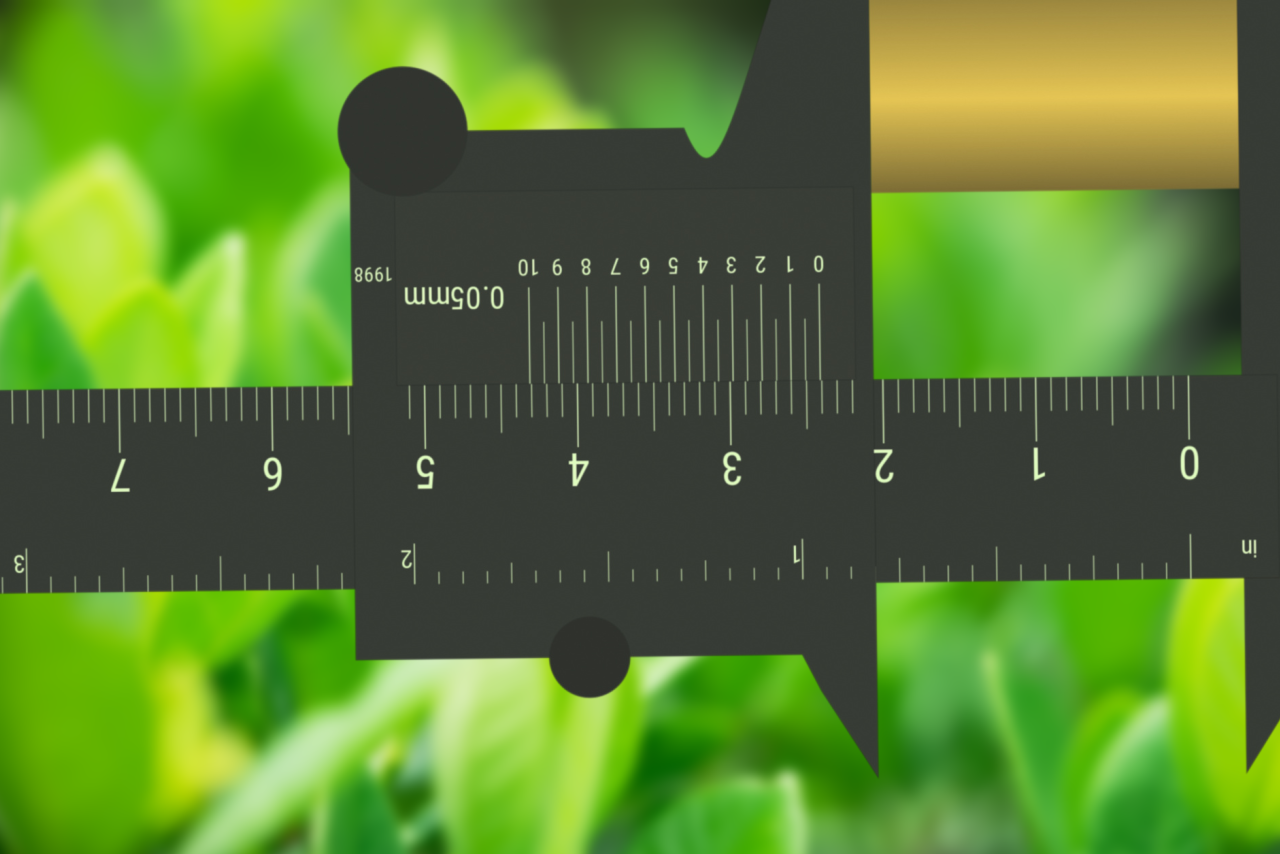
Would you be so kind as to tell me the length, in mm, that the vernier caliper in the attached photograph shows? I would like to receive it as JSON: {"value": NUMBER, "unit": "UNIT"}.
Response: {"value": 24.1, "unit": "mm"}
